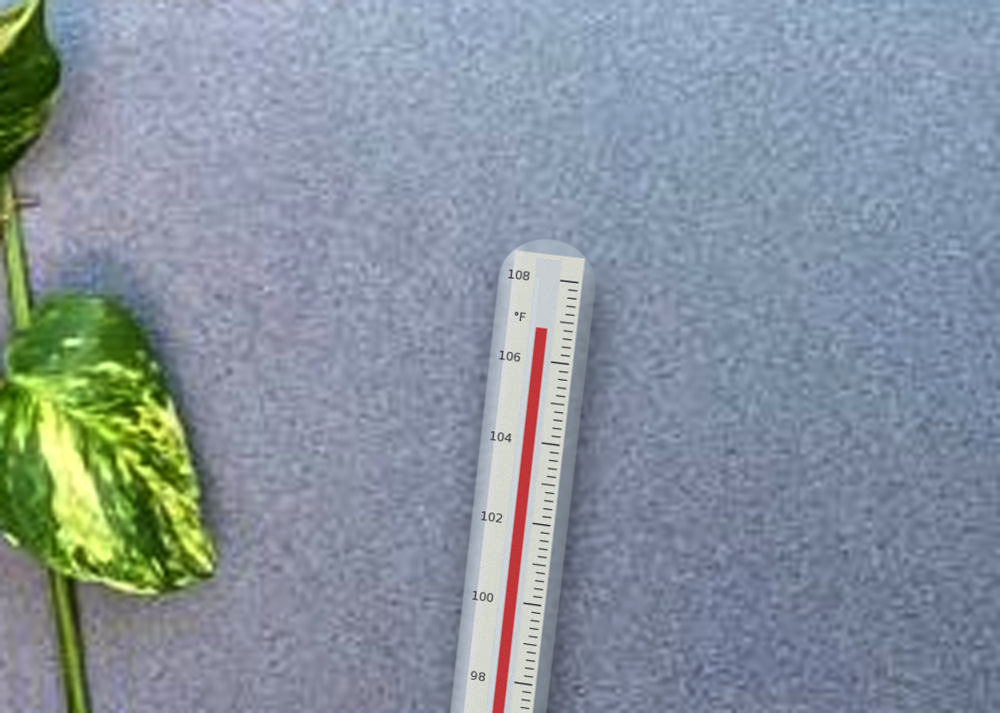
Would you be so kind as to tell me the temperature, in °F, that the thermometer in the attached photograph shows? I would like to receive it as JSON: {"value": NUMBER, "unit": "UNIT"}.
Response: {"value": 106.8, "unit": "°F"}
